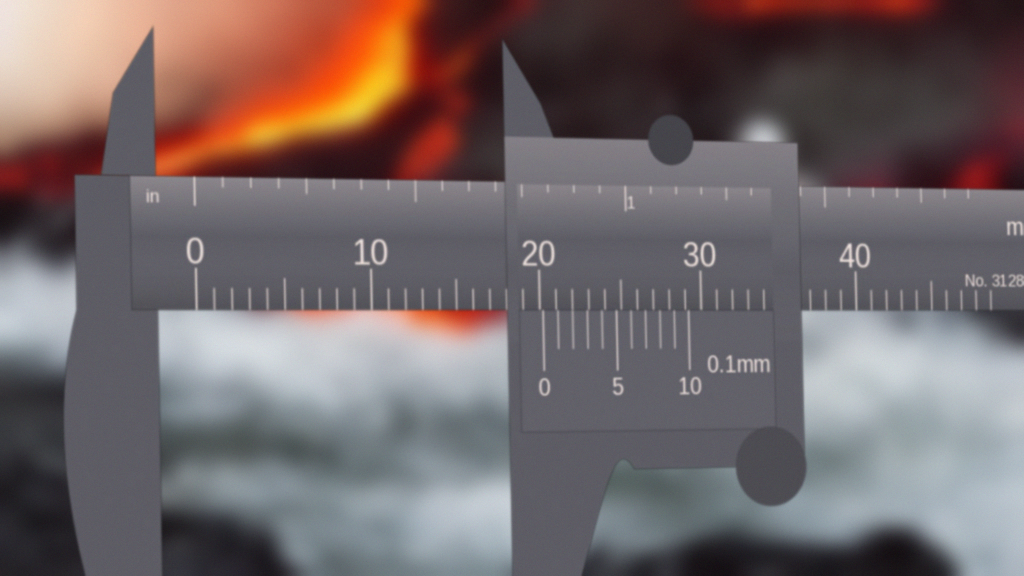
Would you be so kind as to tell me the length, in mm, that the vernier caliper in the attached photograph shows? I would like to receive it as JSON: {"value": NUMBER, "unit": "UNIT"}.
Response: {"value": 20.2, "unit": "mm"}
